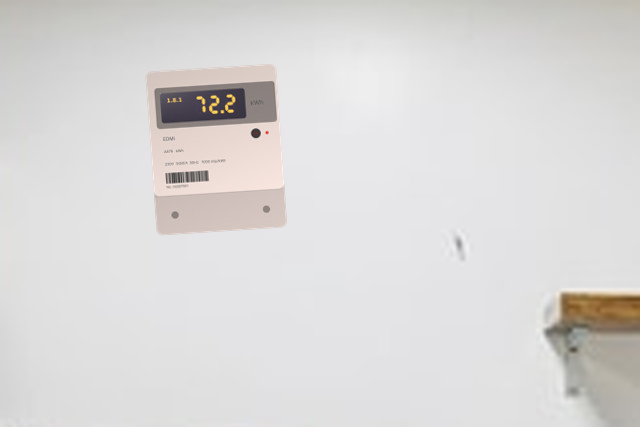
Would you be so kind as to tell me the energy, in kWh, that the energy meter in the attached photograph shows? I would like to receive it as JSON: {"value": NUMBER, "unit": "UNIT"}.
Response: {"value": 72.2, "unit": "kWh"}
